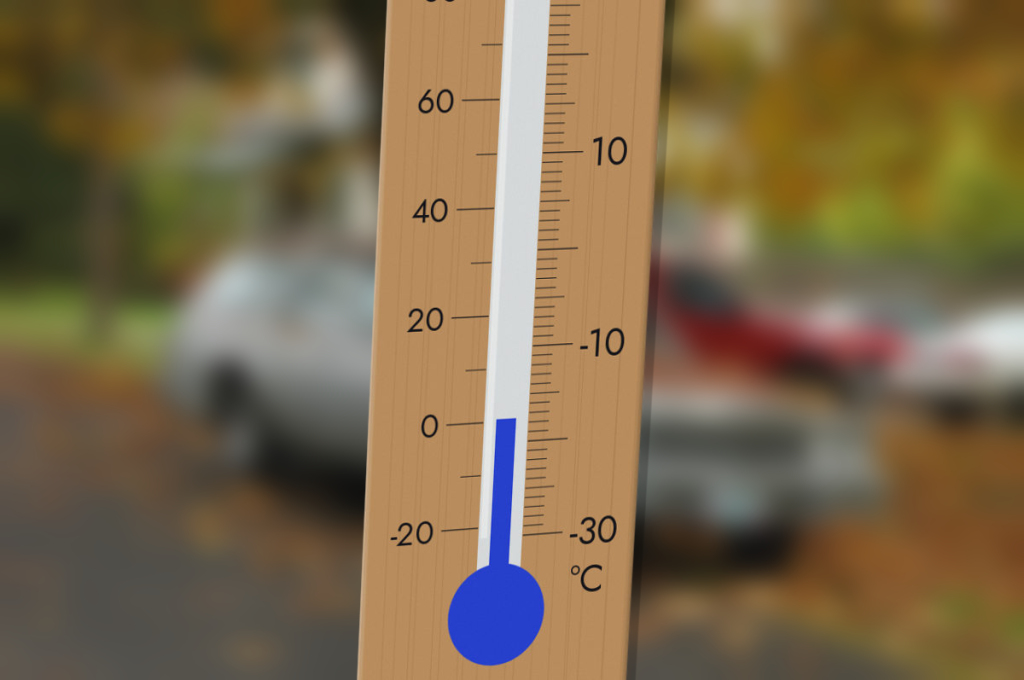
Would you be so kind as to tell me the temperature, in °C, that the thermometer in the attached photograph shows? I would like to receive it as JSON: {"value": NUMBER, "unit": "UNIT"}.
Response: {"value": -17.5, "unit": "°C"}
